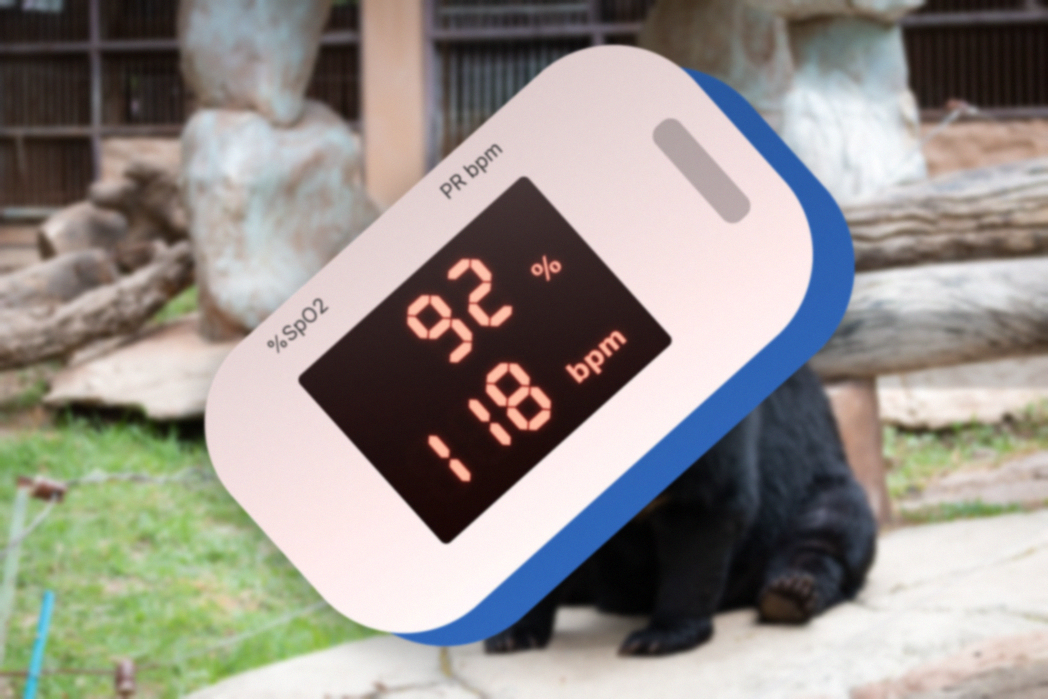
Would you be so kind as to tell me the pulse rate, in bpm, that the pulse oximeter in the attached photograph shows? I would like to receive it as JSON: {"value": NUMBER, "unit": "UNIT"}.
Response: {"value": 118, "unit": "bpm"}
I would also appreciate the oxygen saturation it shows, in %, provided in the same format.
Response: {"value": 92, "unit": "%"}
